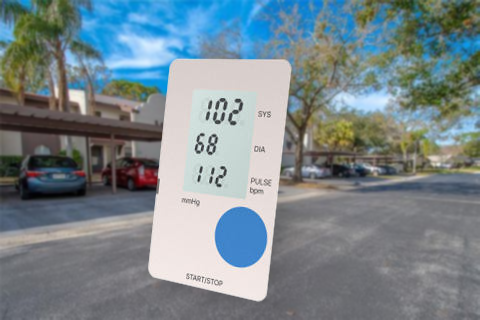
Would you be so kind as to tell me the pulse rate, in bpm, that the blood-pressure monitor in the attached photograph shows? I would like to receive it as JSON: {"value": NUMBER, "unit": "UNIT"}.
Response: {"value": 112, "unit": "bpm"}
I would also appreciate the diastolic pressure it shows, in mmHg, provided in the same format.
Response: {"value": 68, "unit": "mmHg"}
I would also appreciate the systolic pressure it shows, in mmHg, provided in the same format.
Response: {"value": 102, "unit": "mmHg"}
